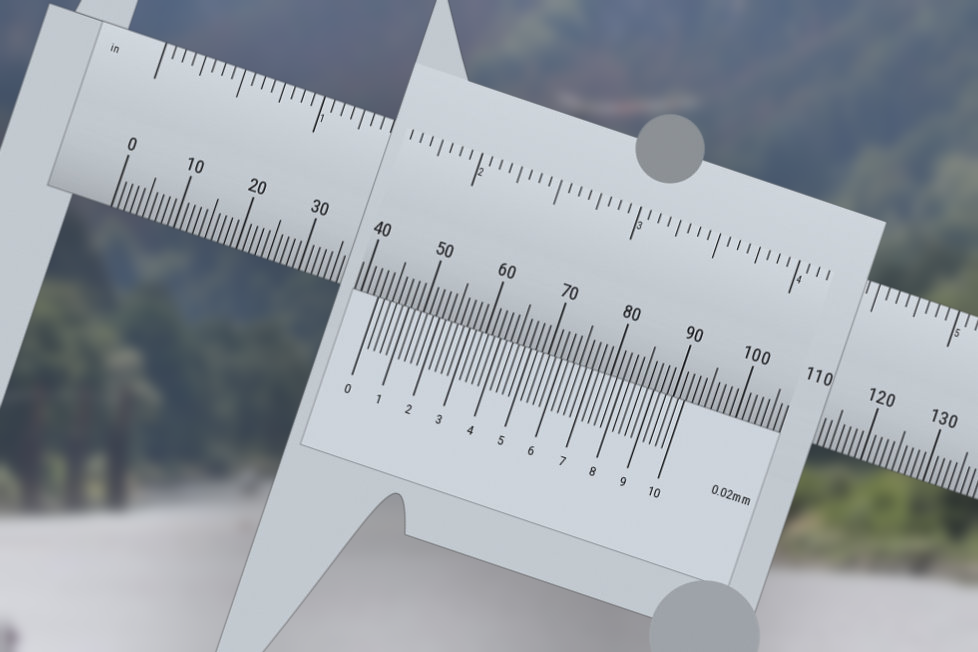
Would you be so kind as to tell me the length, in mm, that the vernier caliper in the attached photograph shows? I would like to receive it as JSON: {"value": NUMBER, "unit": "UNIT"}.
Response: {"value": 42.8, "unit": "mm"}
